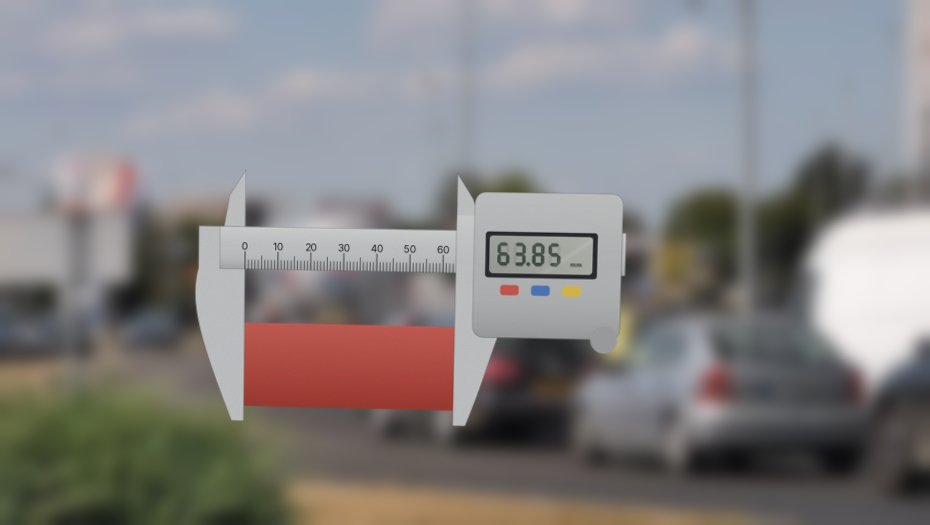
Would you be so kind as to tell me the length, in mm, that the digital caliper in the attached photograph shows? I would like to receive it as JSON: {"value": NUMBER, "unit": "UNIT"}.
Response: {"value": 63.85, "unit": "mm"}
